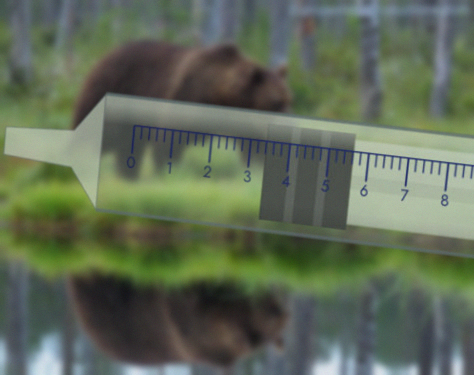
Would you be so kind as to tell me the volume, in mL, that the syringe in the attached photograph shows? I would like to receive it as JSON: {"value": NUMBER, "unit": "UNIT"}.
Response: {"value": 3.4, "unit": "mL"}
